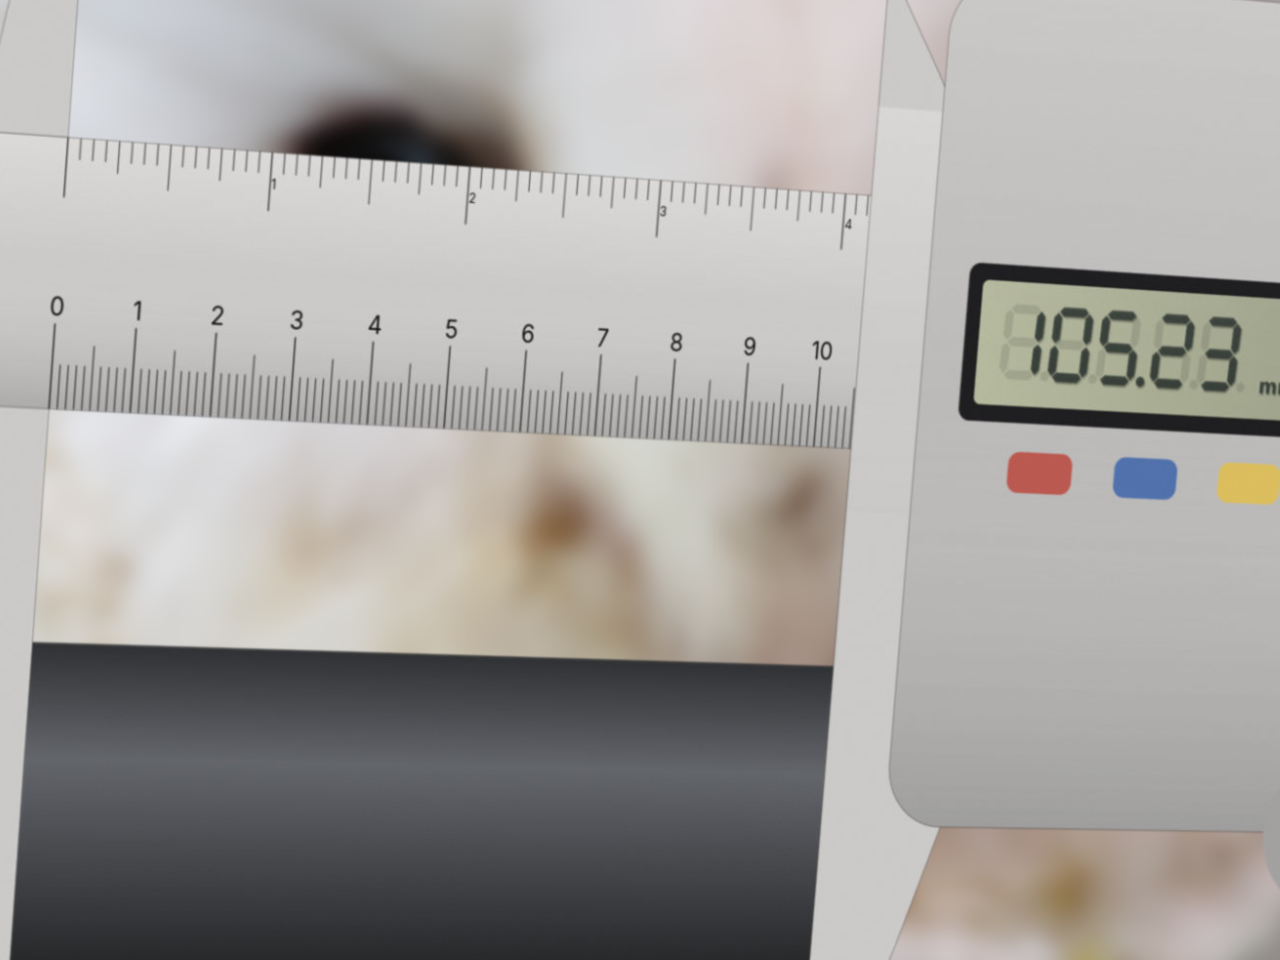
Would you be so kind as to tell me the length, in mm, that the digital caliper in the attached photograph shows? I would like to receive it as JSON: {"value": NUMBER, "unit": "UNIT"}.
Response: {"value": 105.23, "unit": "mm"}
